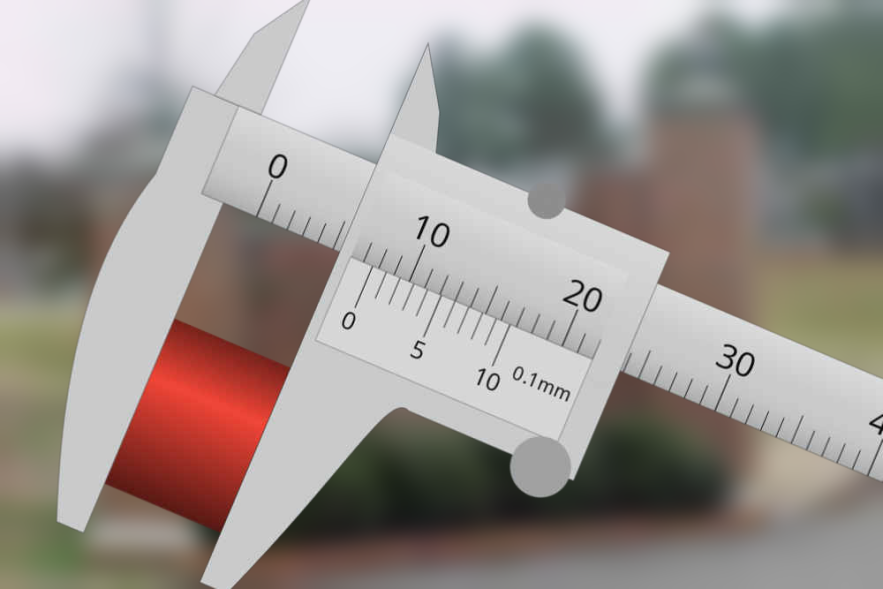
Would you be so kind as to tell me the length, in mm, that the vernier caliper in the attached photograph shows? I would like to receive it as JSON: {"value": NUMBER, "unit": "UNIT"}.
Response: {"value": 7.6, "unit": "mm"}
